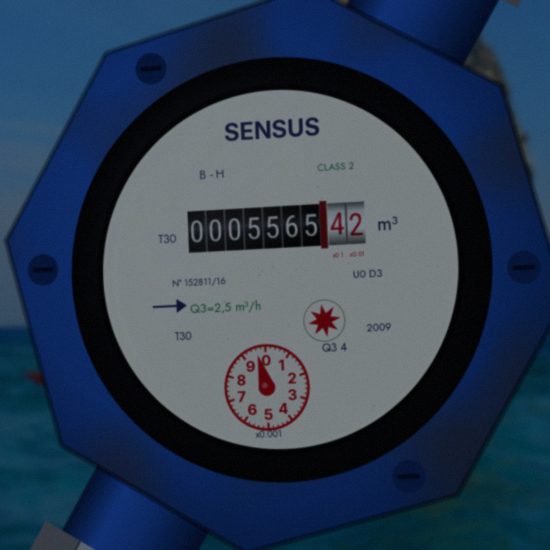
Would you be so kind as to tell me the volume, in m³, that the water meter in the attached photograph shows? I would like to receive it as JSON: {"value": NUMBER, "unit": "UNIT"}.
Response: {"value": 5565.419, "unit": "m³"}
